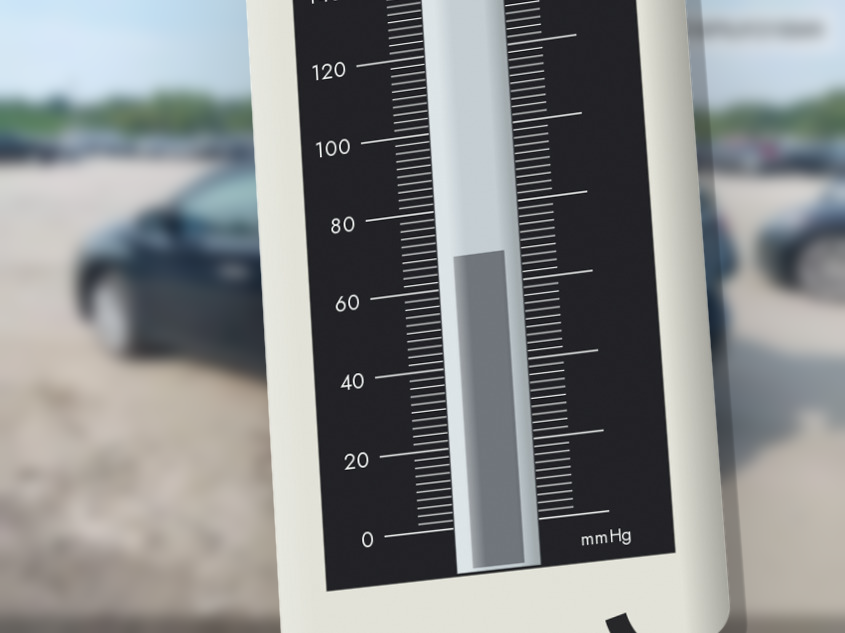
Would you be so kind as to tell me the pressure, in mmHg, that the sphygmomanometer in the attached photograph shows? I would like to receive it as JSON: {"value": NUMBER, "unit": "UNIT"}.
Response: {"value": 68, "unit": "mmHg"}
